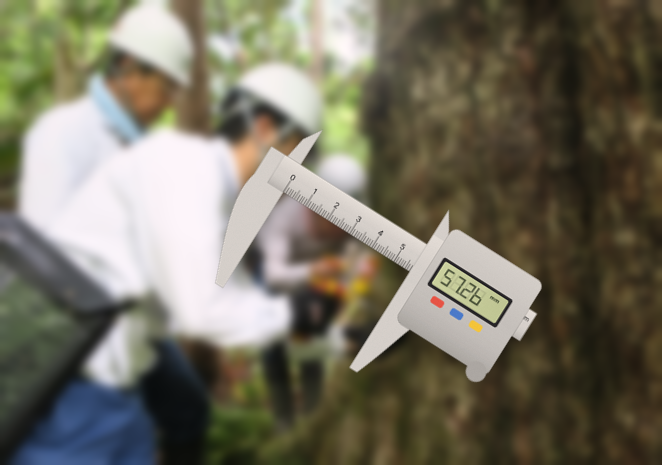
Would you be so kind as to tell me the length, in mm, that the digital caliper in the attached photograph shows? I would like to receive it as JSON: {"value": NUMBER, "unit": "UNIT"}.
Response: {"value": 57.26, "unit": "mm"}
